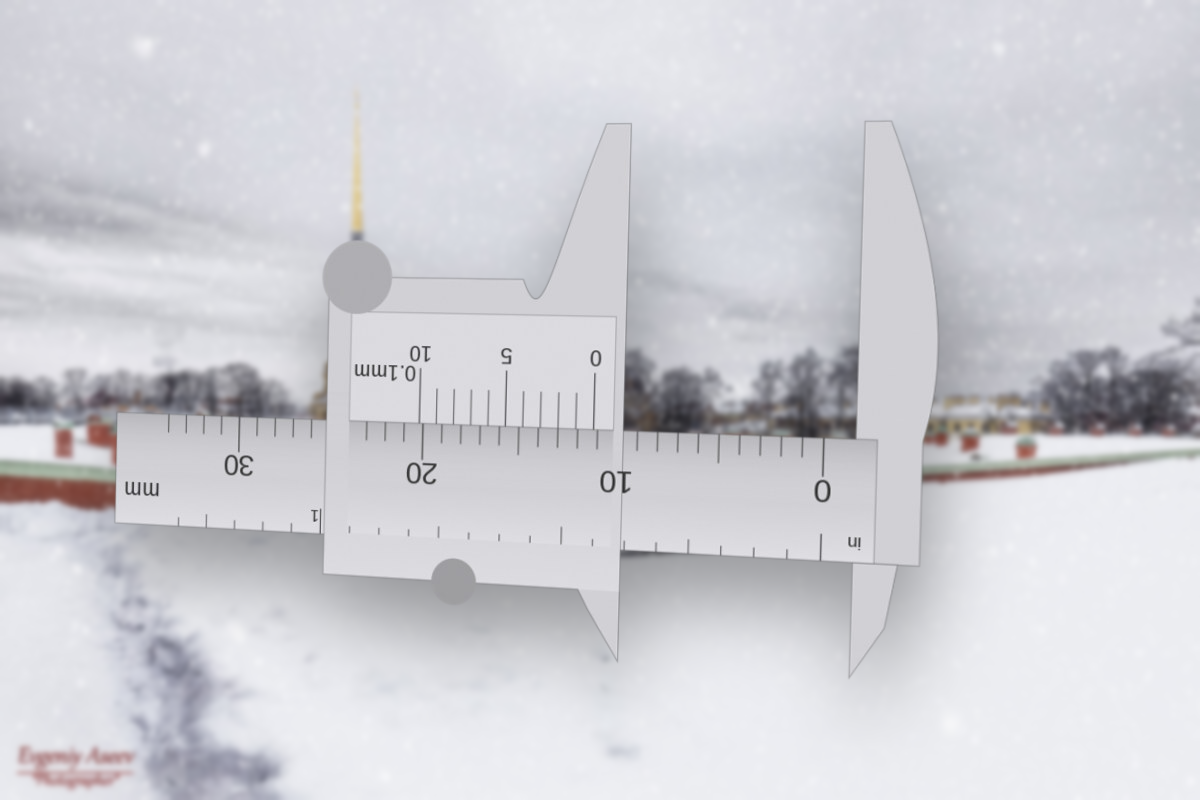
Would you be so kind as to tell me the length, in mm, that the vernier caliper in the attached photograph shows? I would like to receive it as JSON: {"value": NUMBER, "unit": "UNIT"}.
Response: {"value": 11.2, "unit": "mm"}
